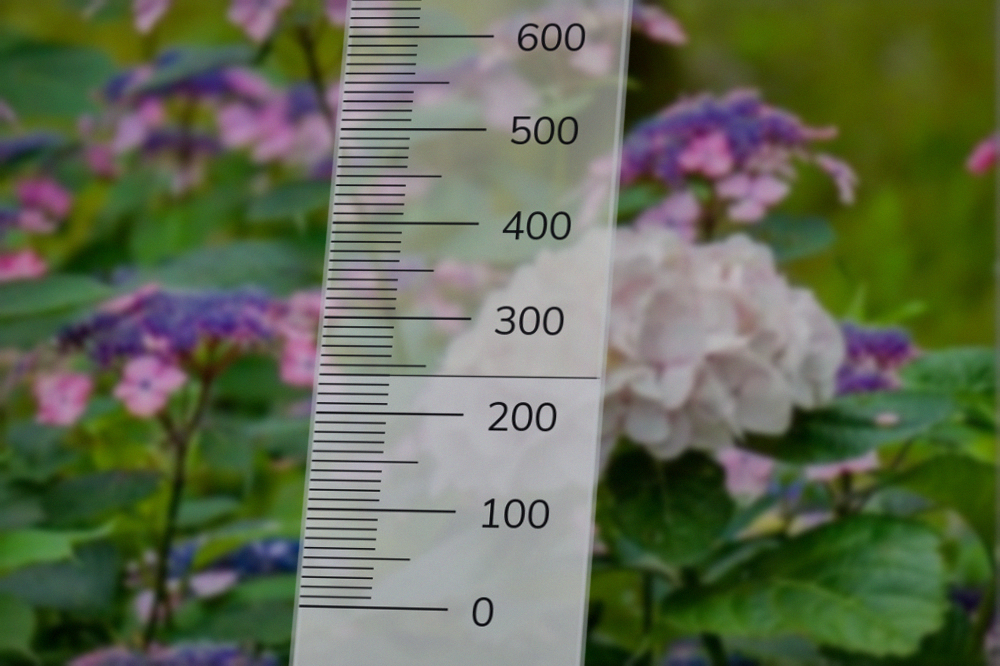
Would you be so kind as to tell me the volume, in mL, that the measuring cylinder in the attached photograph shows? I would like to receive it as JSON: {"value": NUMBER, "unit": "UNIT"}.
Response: {"value": 240, "unit": "mL"}
